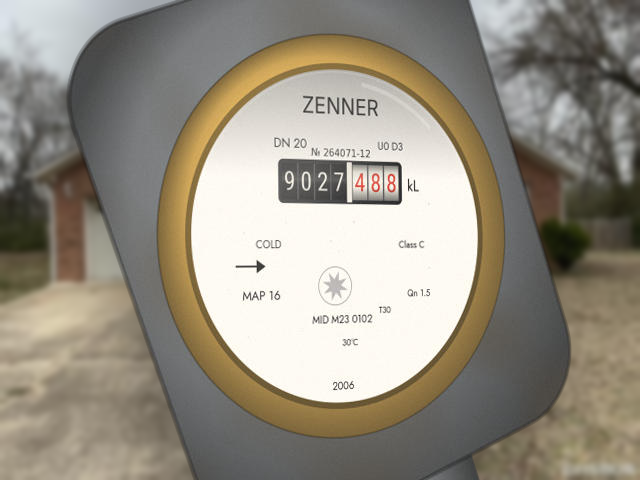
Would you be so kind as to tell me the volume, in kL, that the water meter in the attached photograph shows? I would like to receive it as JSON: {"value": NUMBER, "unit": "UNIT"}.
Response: {"value": 9027.488, "unit": "kL"}
